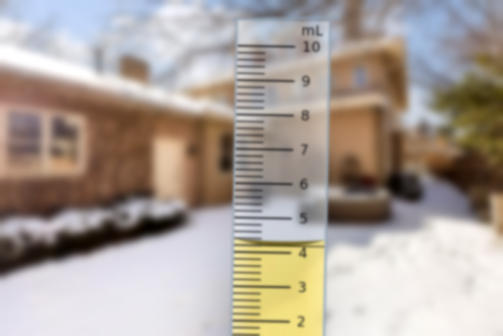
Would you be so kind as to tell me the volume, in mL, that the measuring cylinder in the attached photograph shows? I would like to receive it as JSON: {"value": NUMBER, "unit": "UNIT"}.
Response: {"value": 4.2, "unit": "mL"}
